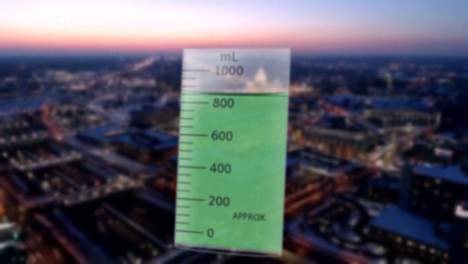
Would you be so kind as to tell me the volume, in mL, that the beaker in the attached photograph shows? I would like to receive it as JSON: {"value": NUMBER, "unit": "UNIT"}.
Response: {"value": 850, "unit": "mL"}
